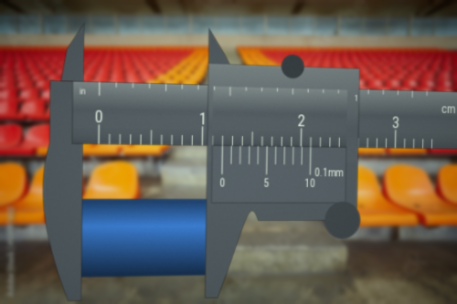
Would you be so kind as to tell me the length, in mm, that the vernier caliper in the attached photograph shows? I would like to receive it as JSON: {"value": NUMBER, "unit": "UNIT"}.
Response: {"value": 12.0, "unit": "mm"}
